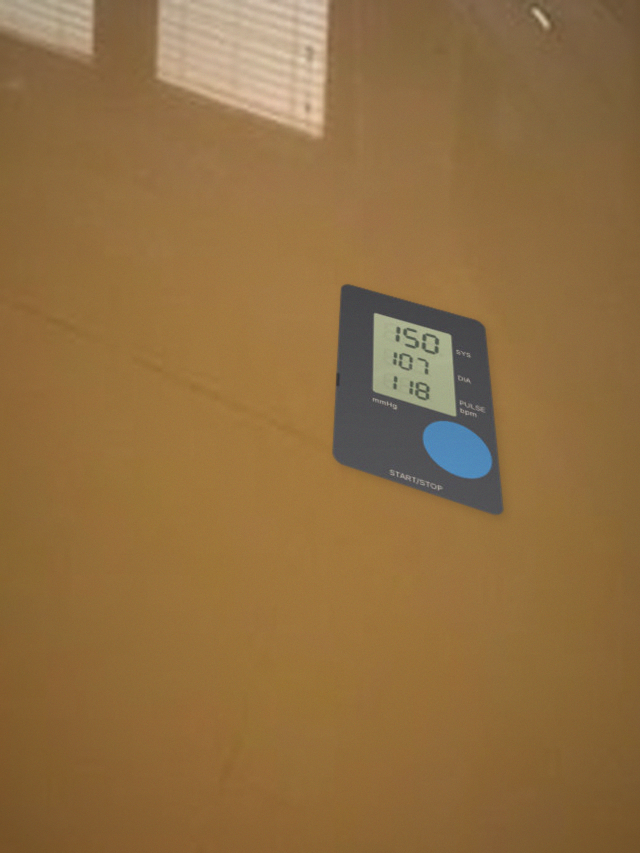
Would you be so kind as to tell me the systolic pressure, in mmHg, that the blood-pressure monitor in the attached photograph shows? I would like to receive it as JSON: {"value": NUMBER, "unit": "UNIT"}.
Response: {"value": 150, "unit": "mmHg"}
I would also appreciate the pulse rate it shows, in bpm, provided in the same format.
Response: {"value": 118, "unit": "bpm"}
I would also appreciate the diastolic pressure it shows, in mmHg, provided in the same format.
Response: {"value": 107, "unit": "mmHg"}
